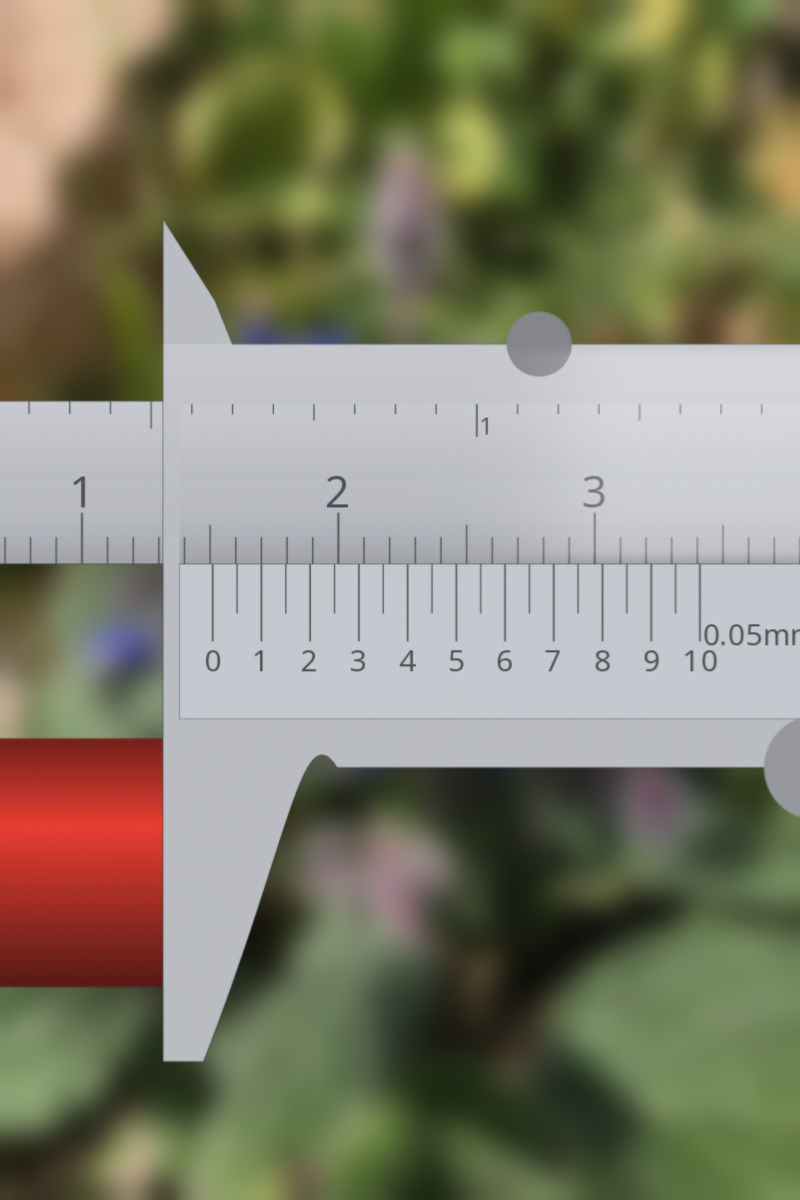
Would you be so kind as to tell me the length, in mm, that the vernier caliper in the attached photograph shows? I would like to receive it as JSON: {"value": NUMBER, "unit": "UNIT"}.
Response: {"value": 15.1, "unit": "mm"}
